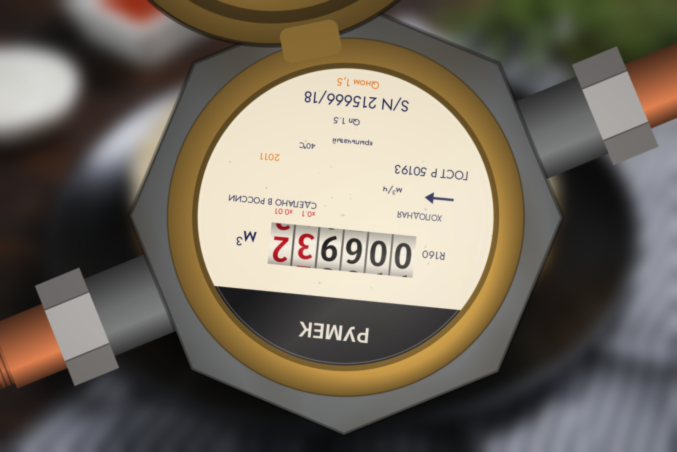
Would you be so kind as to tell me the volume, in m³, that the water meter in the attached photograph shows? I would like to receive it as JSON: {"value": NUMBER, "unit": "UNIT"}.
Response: {"value": 69.32, "unit": "m³"}
